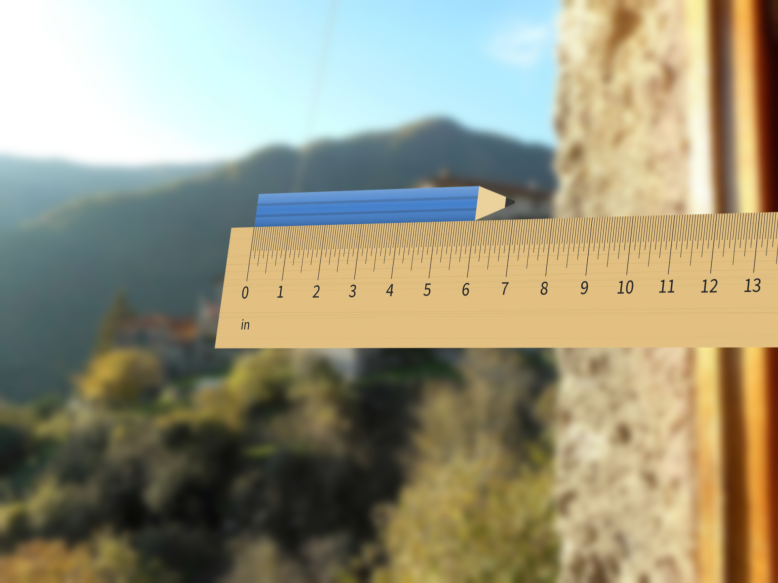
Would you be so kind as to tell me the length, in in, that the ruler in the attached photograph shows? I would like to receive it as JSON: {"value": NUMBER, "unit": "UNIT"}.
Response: {"value": 7, "unit": "in"}
